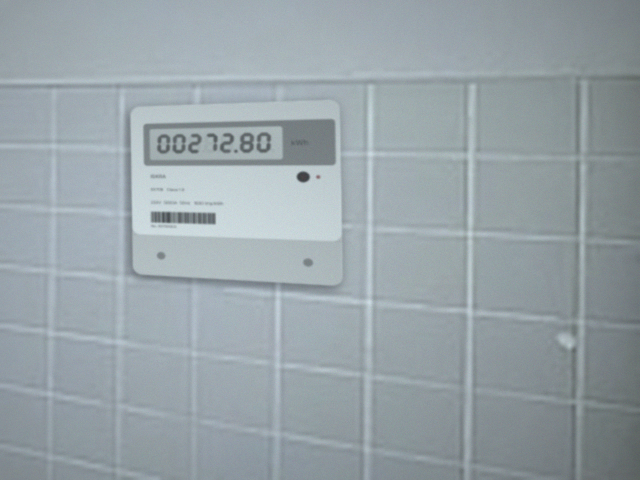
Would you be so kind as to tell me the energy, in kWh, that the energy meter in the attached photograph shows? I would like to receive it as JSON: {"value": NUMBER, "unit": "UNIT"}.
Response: {"value": 272.80, "unit": "kWh"}
